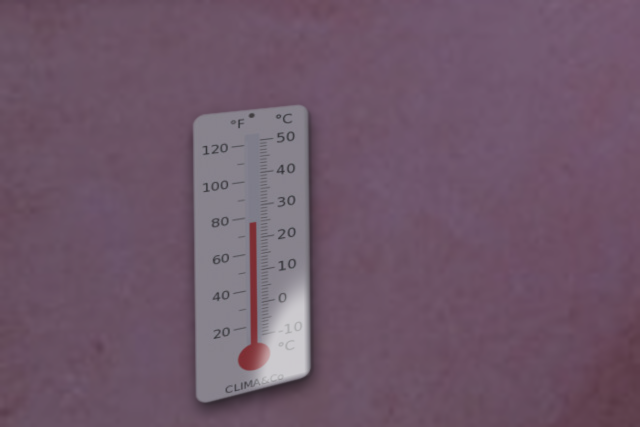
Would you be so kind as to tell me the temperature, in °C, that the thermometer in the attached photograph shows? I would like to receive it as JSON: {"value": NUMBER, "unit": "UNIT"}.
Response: {"value": 25, "unit": "°C"}
